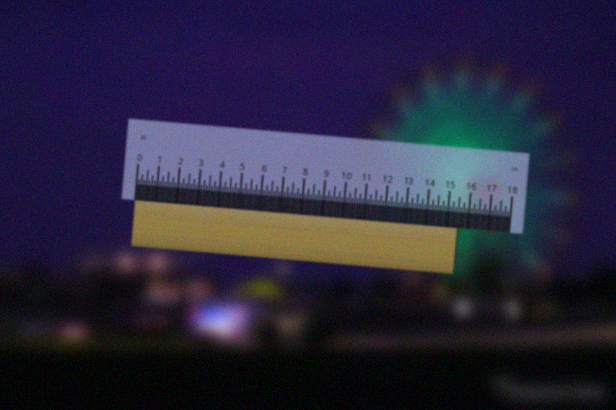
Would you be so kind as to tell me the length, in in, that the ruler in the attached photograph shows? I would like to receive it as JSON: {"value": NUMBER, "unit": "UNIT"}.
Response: {"value": 15.5, "unit": "in"}
